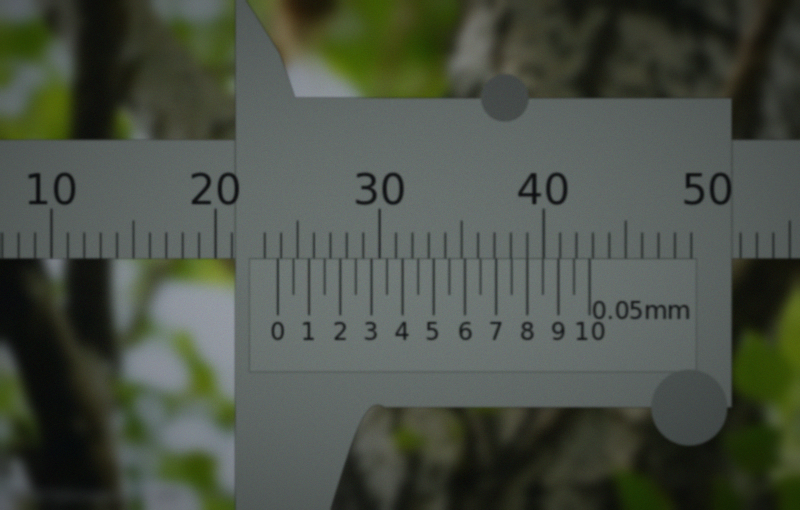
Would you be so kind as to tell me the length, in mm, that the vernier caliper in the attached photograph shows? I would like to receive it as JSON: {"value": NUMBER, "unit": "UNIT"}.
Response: {"value": 23.8, "unit": "mm"}
